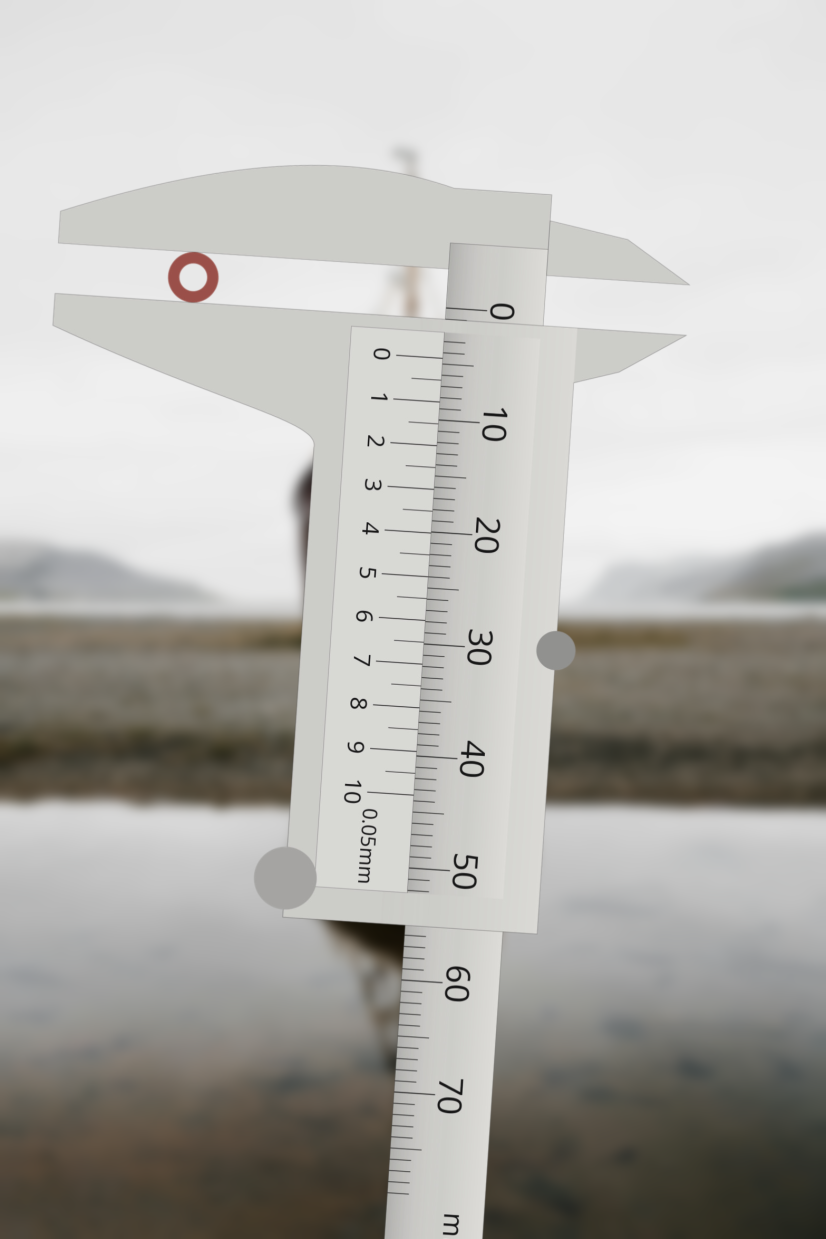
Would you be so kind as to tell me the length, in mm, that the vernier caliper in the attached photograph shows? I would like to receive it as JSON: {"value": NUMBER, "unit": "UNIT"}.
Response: {"value": 4.5, "unit": "mm"}
